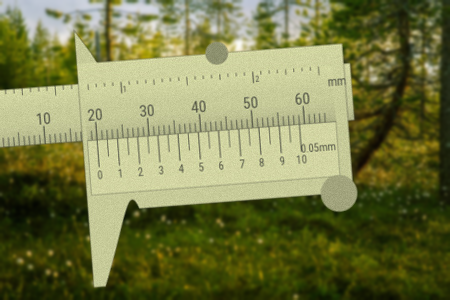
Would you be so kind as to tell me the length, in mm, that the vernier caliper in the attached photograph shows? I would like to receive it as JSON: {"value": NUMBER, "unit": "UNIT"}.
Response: {"value": 20.0, "unit": "mm"}
